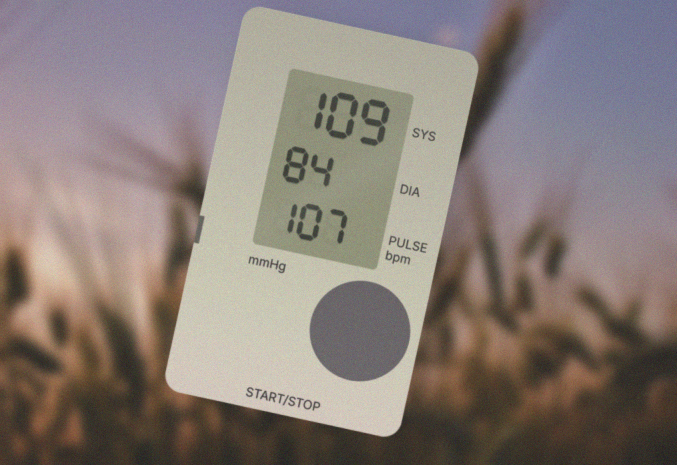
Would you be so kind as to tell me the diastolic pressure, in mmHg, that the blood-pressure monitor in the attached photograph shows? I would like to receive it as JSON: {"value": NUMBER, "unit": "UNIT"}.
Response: {"value": 84, "unit": "mmHg"}
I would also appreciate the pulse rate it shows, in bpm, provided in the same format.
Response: {"value": 107, "unit": "bpm"}
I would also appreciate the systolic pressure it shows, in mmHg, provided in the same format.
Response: {"value": 109, "unit": "mmHg"}
